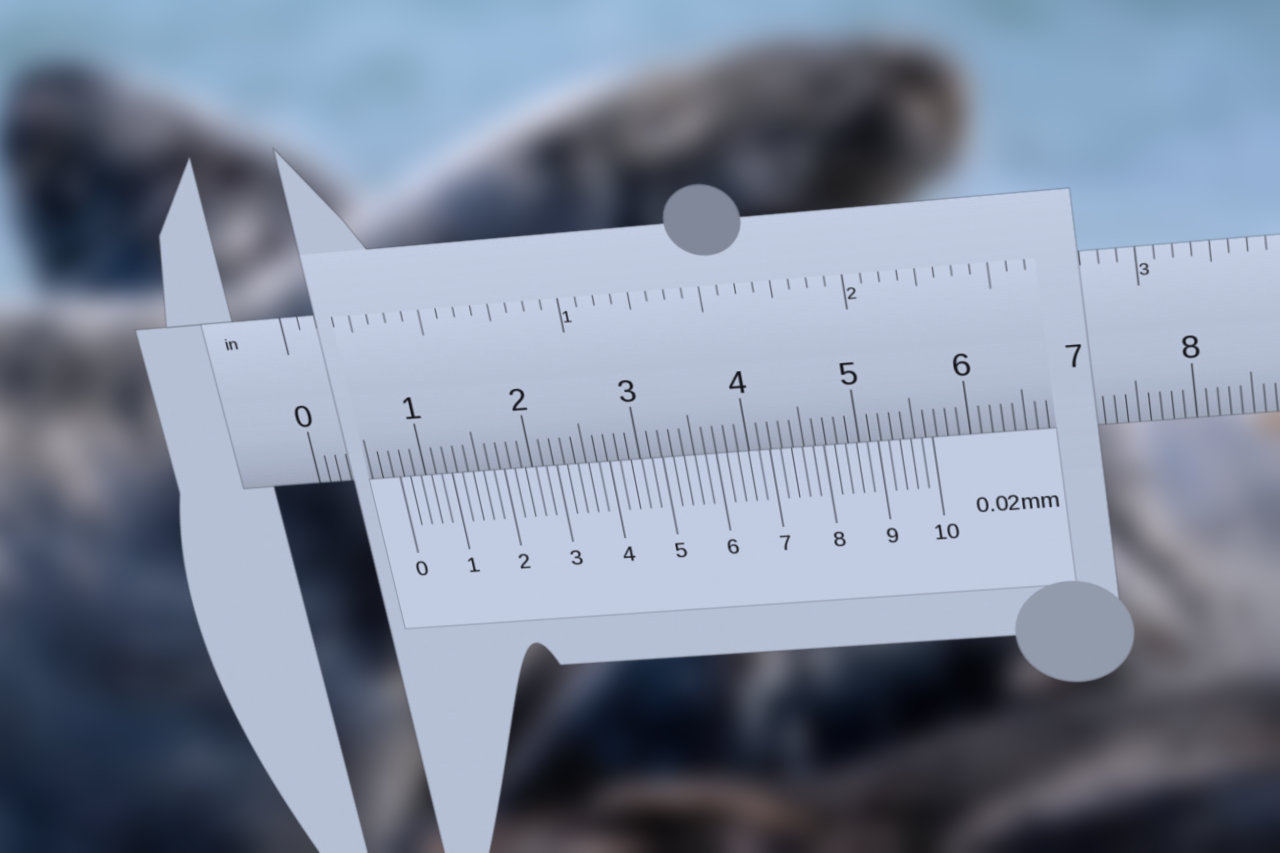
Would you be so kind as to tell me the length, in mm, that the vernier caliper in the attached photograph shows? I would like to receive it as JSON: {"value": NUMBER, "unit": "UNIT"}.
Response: {"value": 7.6, "unit": "mm"}
